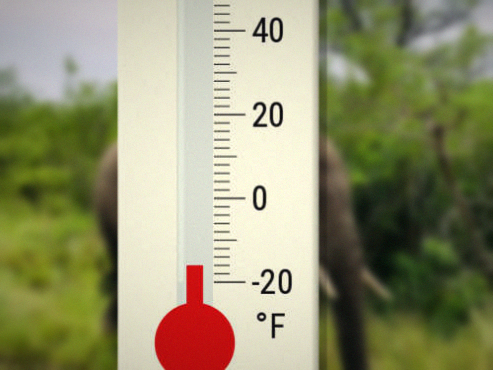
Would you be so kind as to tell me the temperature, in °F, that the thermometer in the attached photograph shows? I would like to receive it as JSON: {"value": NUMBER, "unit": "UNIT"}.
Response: {"value": -16, "unit": "°F"}
